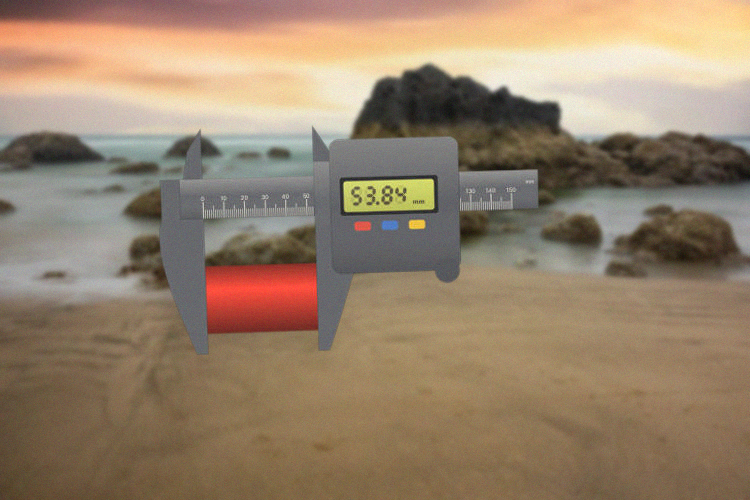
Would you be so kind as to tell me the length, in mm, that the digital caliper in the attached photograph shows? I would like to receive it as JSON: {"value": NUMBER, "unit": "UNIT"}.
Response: {"value": 53.84, "unit": "mm"}
